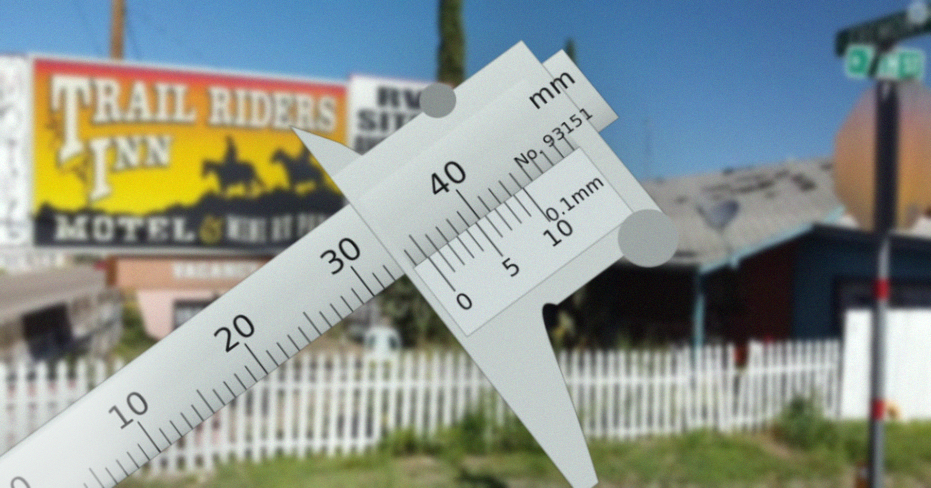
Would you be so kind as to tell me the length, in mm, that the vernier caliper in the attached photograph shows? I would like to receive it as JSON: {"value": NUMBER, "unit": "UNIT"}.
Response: {"value": 35.1, "unit": "mm"}
